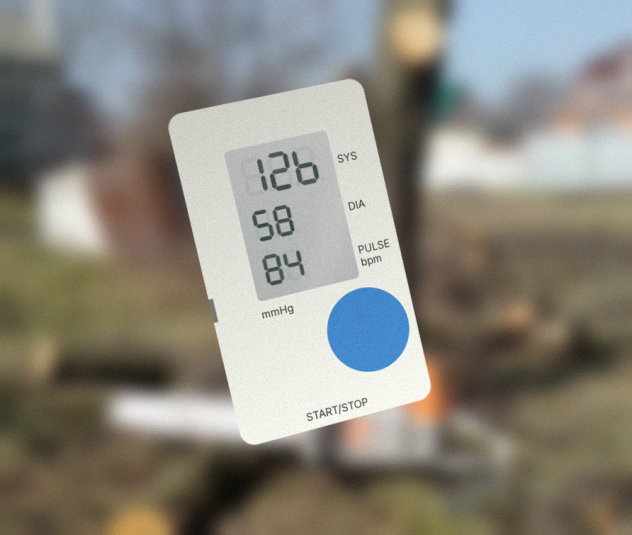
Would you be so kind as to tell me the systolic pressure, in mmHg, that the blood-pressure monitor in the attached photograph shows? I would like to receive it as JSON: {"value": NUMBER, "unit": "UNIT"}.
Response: {"value": 126, "unit": "mmHg"}
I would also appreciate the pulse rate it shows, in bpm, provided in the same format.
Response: {"value": 84, "unit": "bpm"}
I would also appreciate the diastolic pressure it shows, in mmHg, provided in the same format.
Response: {"value": 58, "unit": "mmHg"}
